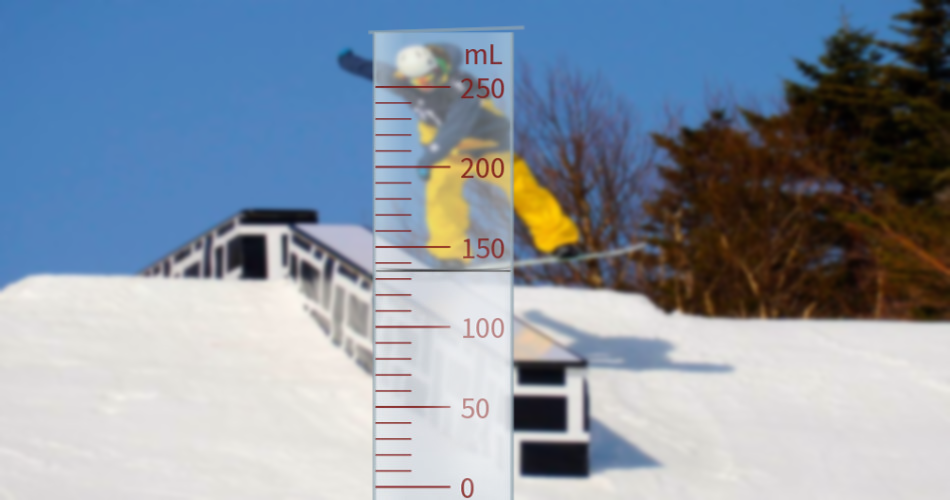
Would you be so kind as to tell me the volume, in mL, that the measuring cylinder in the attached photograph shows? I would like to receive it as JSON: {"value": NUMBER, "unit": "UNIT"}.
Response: {"value": 135, "unit": "mL"}
